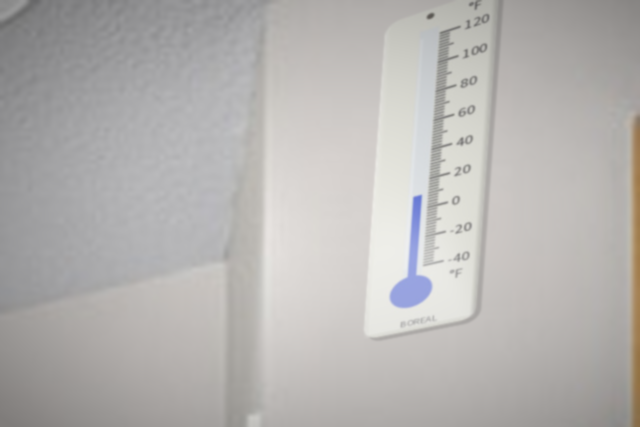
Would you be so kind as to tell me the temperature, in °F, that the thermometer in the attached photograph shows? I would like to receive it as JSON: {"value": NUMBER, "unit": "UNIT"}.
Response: {"value": 10, "unit": "°F"}
